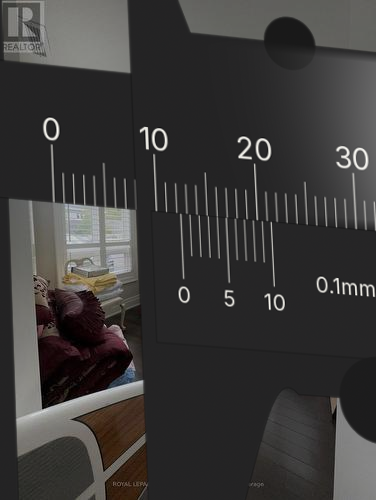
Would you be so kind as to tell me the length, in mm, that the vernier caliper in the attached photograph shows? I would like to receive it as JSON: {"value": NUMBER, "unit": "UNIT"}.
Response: {"value": 12.4, "unit": "mm"}
